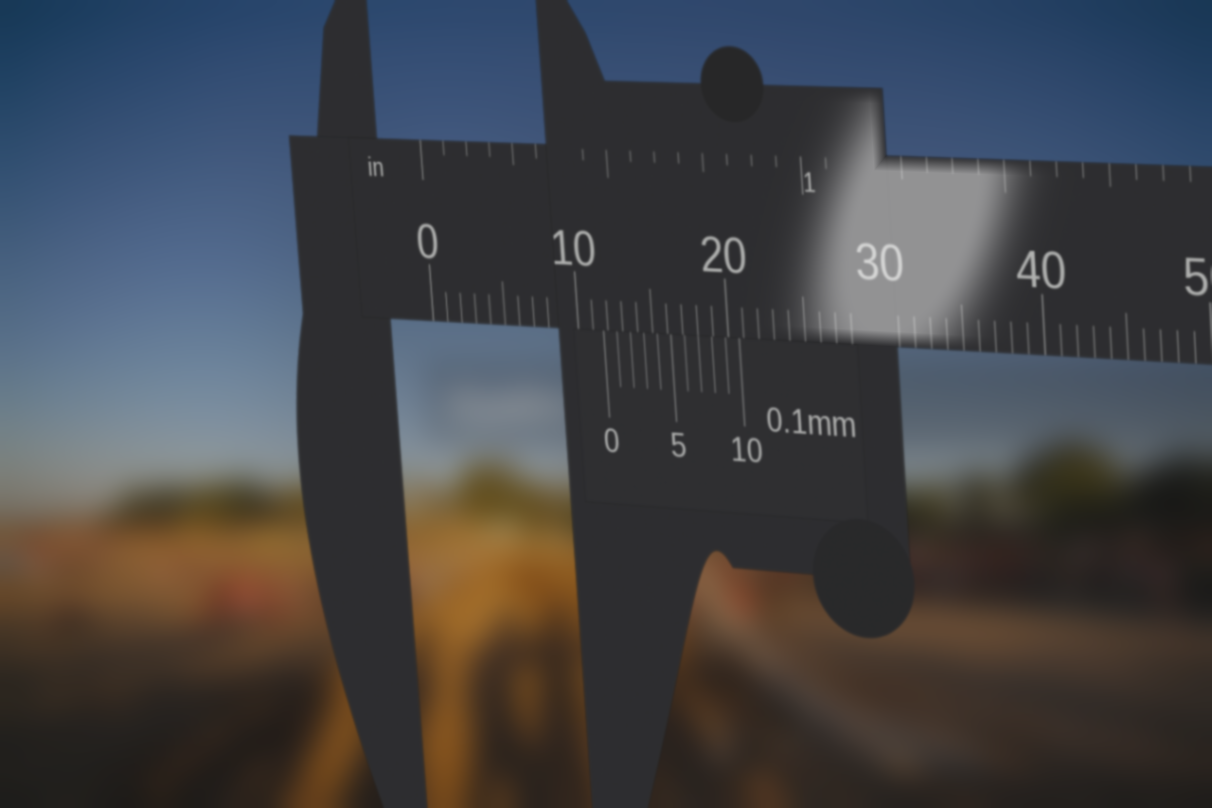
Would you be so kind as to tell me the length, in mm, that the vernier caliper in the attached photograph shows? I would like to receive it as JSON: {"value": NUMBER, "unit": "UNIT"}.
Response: {"value": 11.7, "unit": "mm"}
